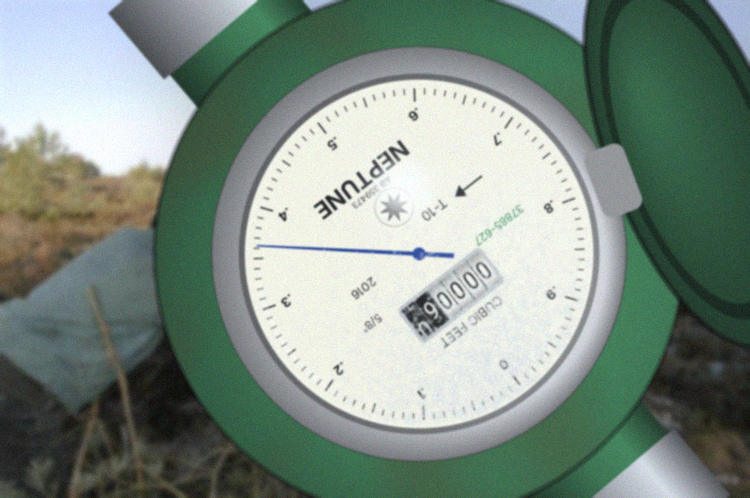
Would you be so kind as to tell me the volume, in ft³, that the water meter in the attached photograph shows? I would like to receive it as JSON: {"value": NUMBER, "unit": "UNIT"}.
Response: {"value": 60.36, "unit": "ft³"}
